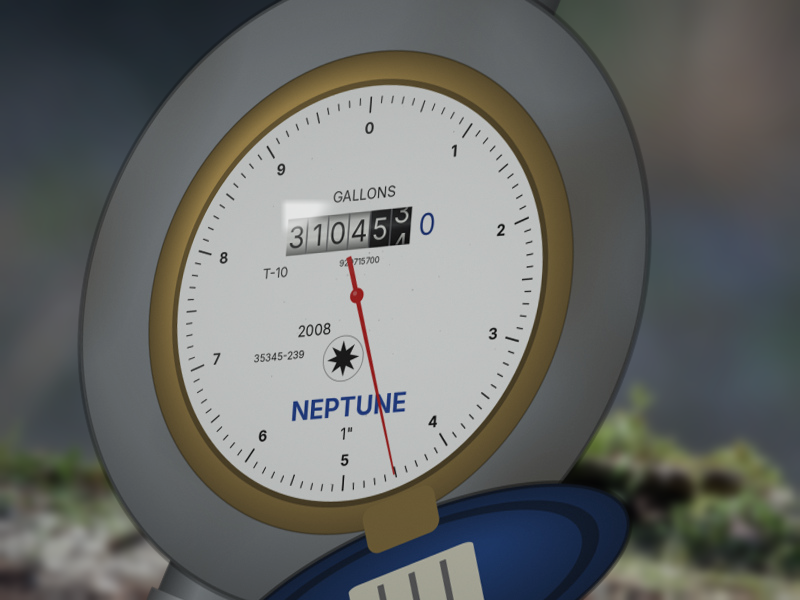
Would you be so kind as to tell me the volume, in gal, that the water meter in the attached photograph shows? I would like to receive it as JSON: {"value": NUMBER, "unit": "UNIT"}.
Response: {"value": 3104534.5, "unit": "gal"}
